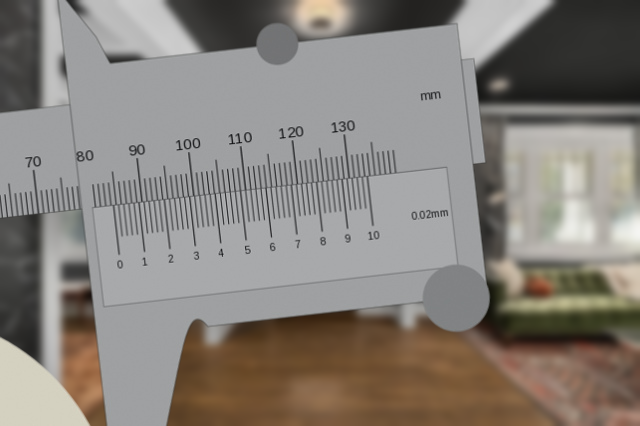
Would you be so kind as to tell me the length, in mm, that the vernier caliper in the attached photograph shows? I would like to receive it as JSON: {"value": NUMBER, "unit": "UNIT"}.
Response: {"value": 84.5, "unit": "mm"}
